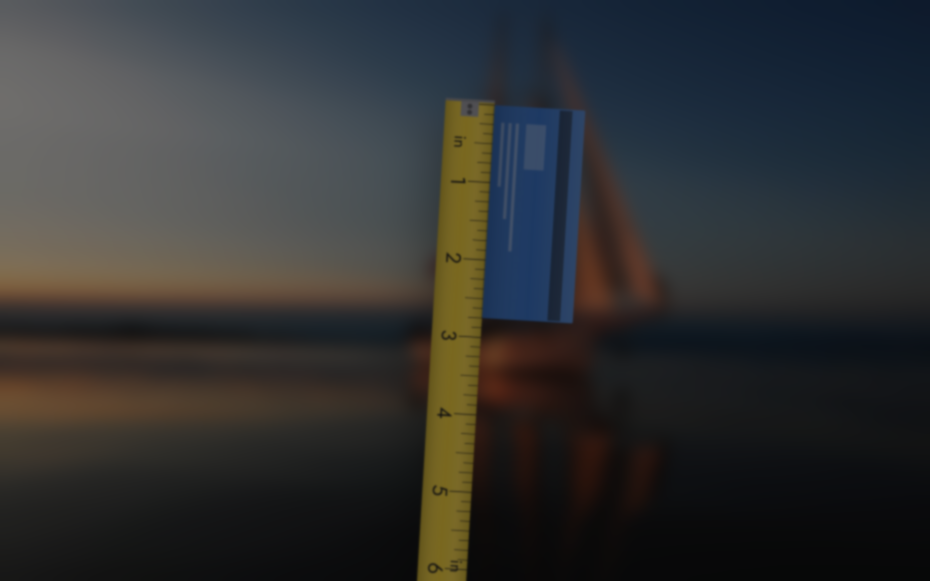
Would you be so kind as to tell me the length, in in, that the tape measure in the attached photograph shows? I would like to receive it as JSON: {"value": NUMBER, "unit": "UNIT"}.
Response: {"value": 2.75, "unit": "in"}
